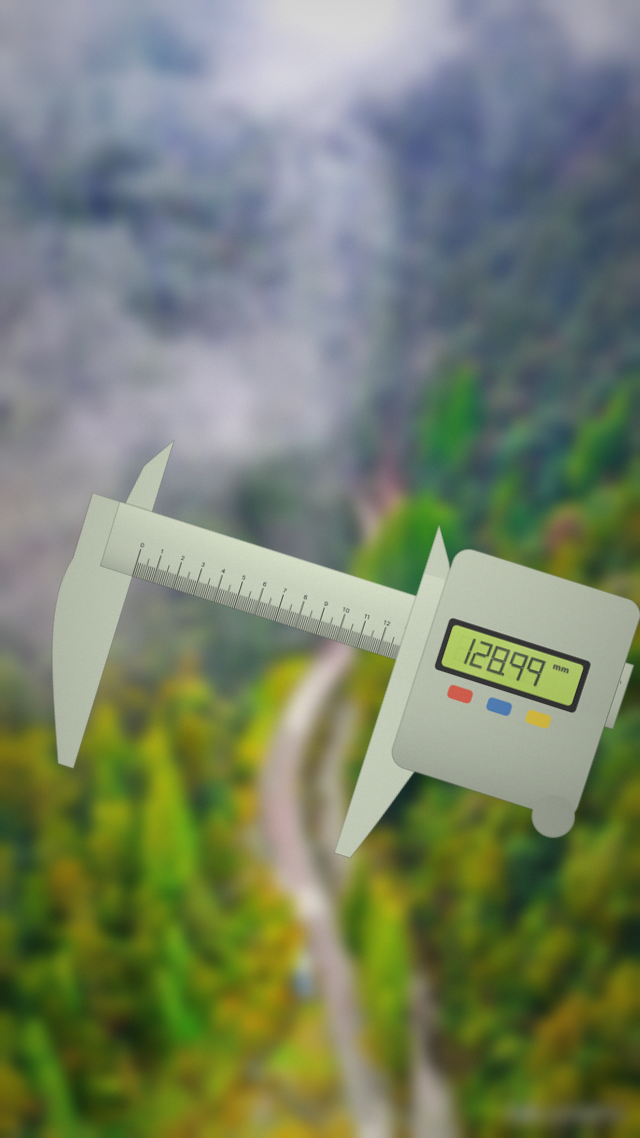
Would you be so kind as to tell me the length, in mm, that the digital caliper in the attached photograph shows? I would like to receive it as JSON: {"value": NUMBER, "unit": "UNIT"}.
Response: {"value": 128.99, "unit": "mm"}
